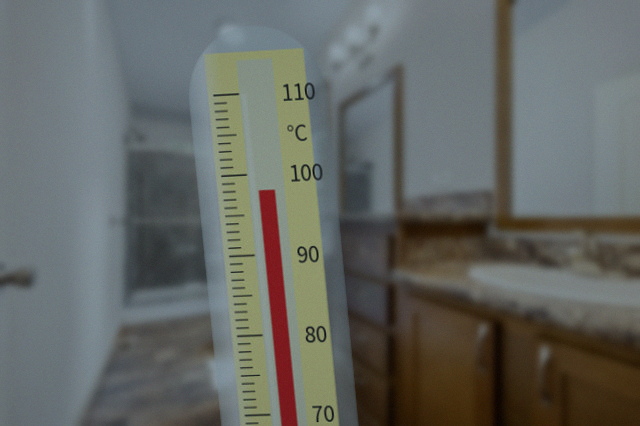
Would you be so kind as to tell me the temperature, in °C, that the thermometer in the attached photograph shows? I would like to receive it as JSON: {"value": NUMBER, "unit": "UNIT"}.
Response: {"value": 98, "unit": "°C"}
